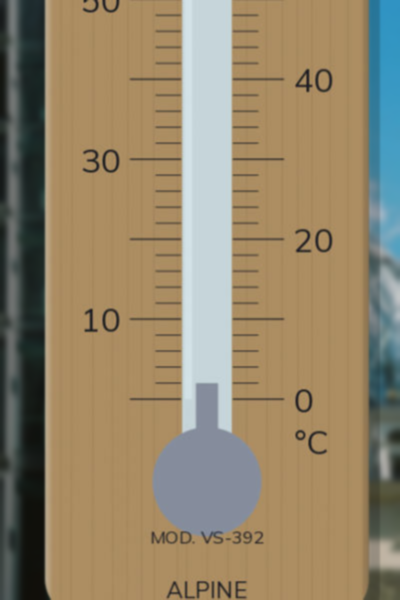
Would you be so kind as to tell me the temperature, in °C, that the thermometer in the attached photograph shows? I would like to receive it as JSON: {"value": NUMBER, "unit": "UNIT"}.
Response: {"value": 2, "unit": "°C"}
